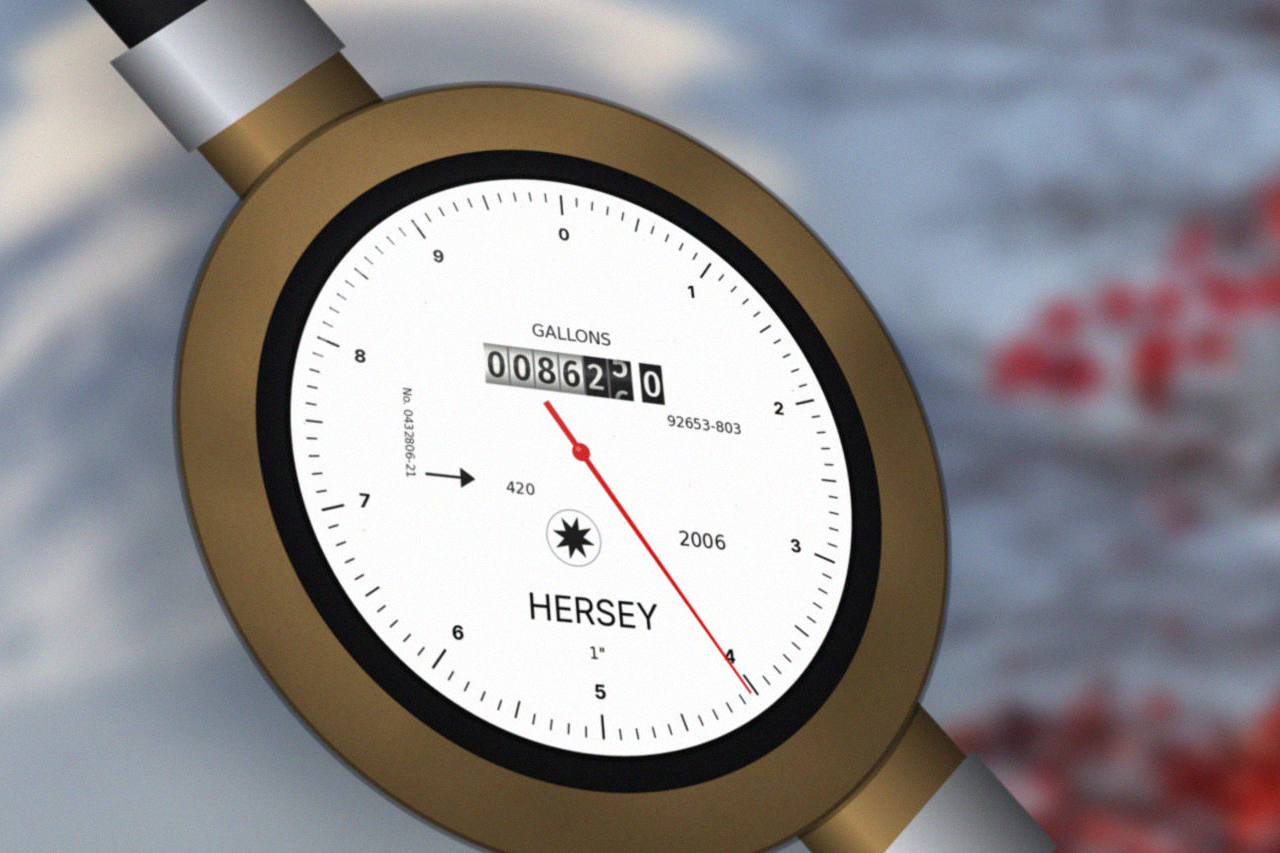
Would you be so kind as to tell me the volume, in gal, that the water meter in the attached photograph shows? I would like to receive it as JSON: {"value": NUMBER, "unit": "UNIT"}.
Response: {"value": 86254.0, "unit": "gal"}
